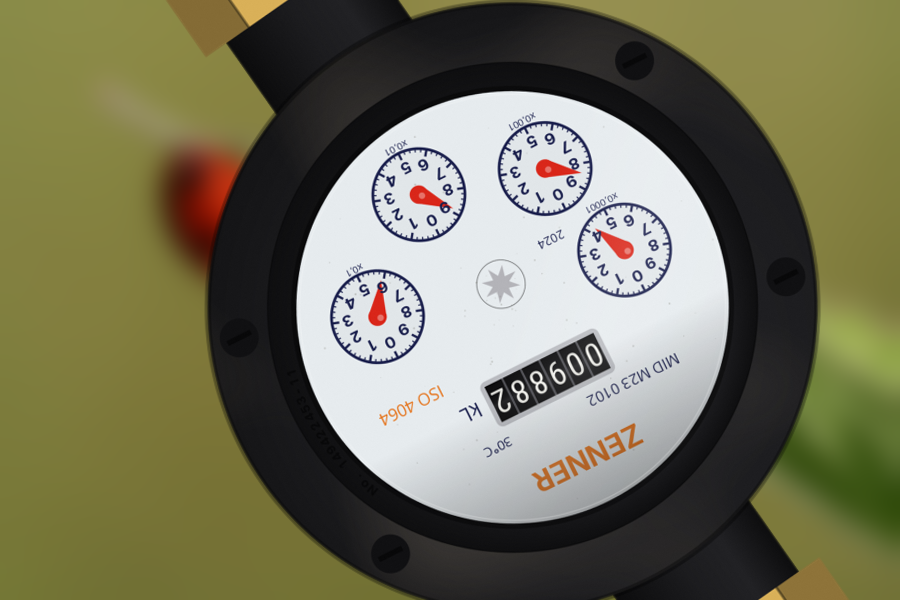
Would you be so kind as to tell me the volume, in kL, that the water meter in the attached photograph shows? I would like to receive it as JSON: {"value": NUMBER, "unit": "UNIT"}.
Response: {"value": 9882.5884, "unit": "kL"}
